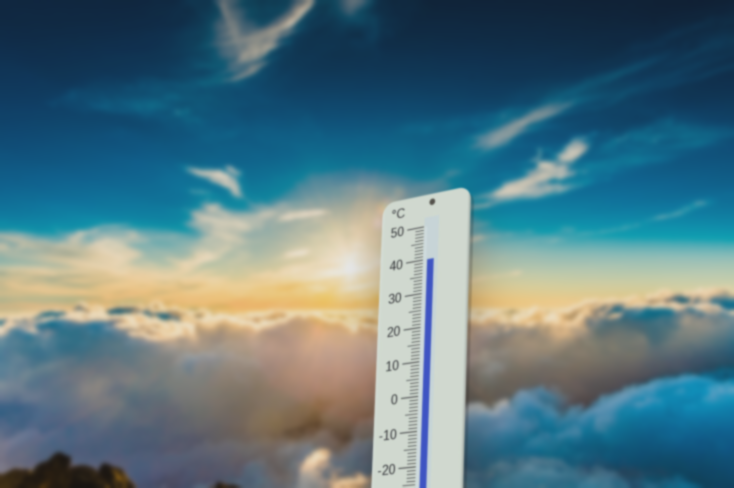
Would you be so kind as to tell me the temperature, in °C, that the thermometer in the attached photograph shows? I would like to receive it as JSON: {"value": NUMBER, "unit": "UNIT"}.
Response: {"value": 40, "unit": "°C"}
